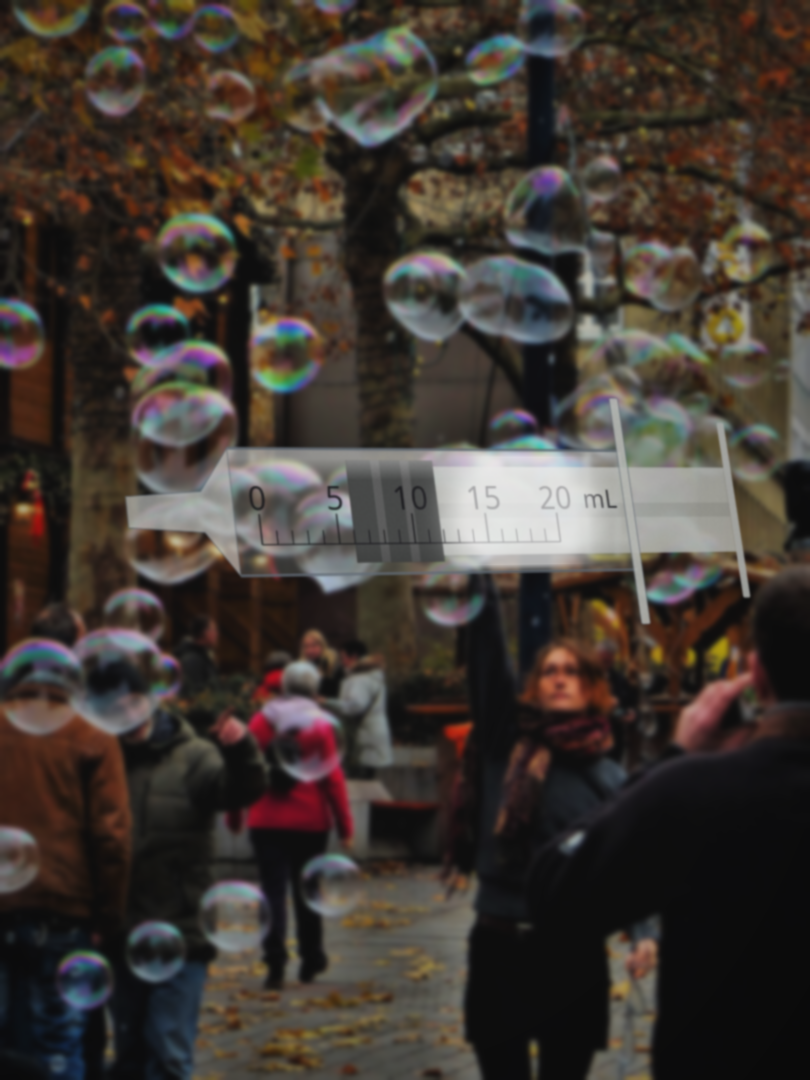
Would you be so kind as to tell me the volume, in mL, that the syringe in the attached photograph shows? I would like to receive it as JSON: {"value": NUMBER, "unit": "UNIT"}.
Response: {"value": 6, "unit": "mL"}
